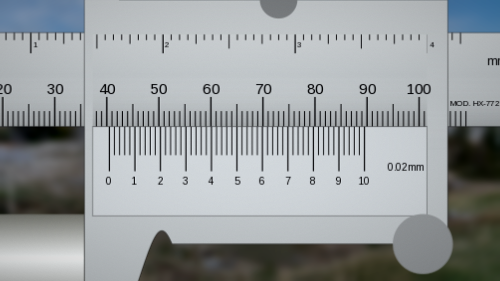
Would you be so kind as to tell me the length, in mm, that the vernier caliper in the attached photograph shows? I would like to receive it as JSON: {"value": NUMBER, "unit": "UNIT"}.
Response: {"value": 40.5, "unit": "mm"}
